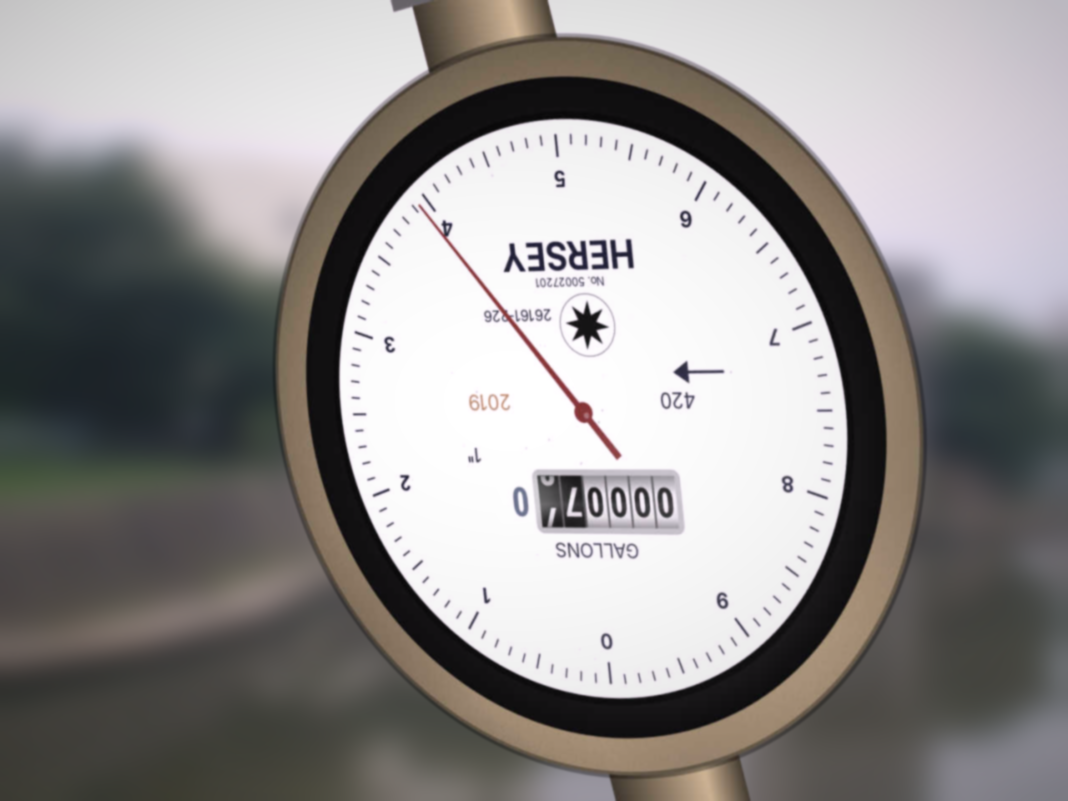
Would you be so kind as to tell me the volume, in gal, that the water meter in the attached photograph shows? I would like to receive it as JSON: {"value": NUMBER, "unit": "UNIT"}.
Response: {"value": 773.9, "unit": "gal"}
